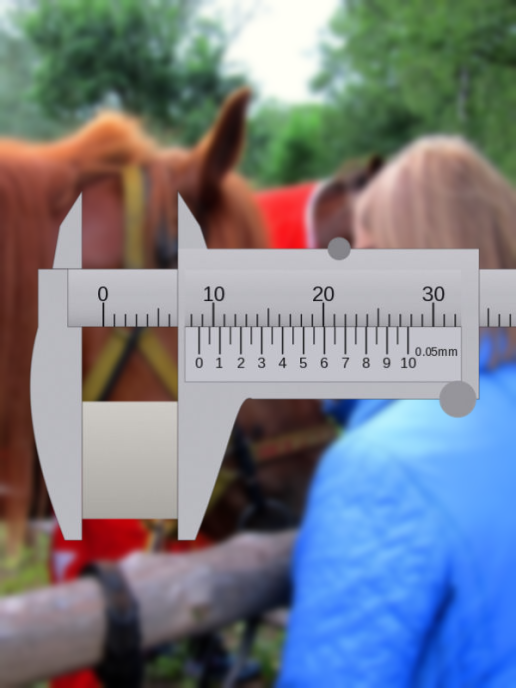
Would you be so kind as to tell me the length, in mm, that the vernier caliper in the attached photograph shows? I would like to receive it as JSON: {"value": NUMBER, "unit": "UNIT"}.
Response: {"value": 8.7, "unit": "mm"}
